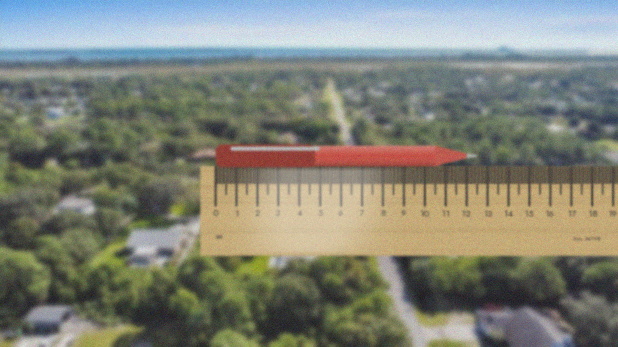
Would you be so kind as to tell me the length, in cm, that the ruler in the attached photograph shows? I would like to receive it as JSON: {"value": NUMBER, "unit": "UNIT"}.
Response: {"value": 12.5, "unit": "cm"}
